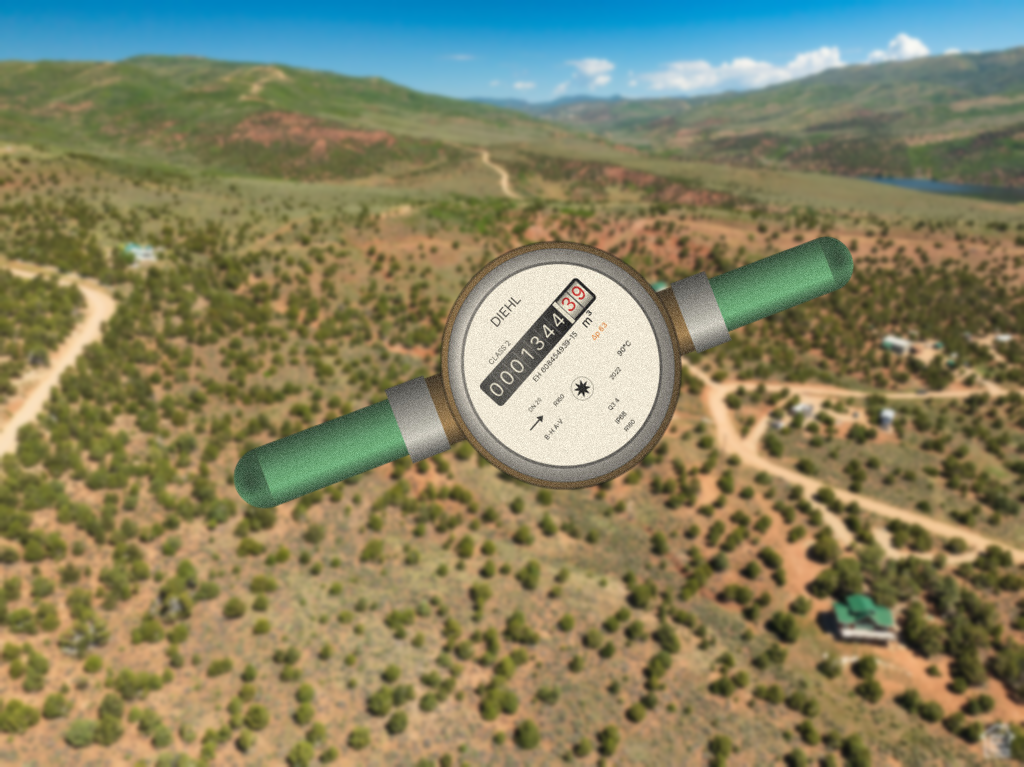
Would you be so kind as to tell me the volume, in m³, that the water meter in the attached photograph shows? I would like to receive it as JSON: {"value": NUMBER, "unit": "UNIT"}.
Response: {"value": 1344.39, "unit": "m³"}
